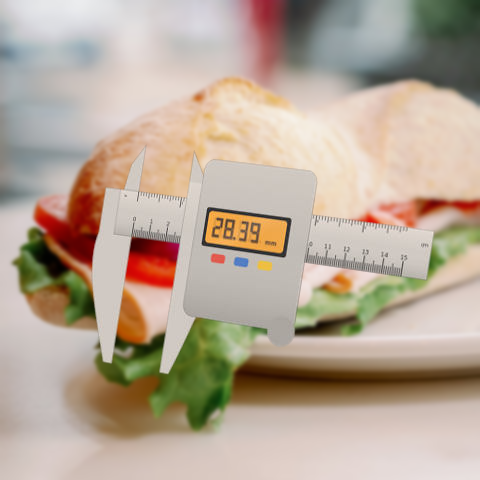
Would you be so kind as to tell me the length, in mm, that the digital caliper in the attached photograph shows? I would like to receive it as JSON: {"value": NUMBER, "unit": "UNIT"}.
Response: {"value": 28.39, "unit": "mm"}
